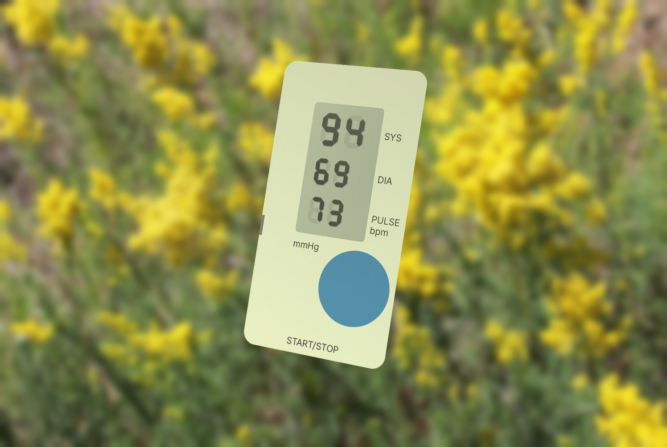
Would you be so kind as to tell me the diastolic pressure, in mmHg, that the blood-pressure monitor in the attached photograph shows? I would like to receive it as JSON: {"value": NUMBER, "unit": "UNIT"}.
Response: {"value": 69, "unit": "mmHg"}
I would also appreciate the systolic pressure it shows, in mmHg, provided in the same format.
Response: {"value": 94, "unit": "mmHg"}
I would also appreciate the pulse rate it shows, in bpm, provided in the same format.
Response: {"value": 73, "unit": "bpm"}
